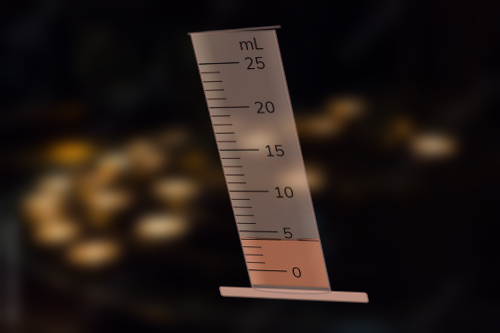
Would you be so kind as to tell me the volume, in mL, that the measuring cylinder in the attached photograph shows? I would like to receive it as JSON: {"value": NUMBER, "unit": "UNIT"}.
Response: {"value": 4, "unit": "mL"}
